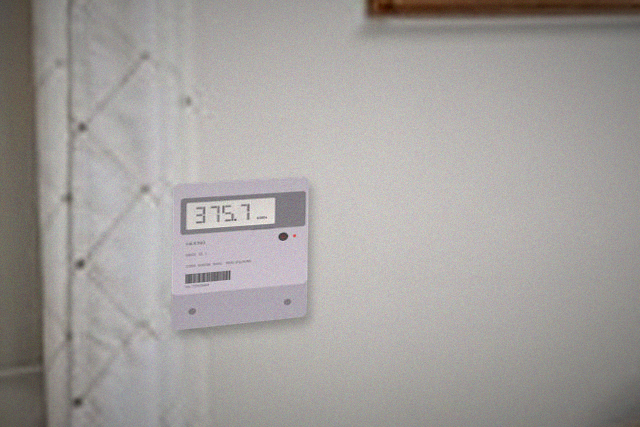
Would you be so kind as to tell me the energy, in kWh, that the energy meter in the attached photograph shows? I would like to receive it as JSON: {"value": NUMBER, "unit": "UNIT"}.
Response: {"value": 375.7, "unit": "kWh"}
